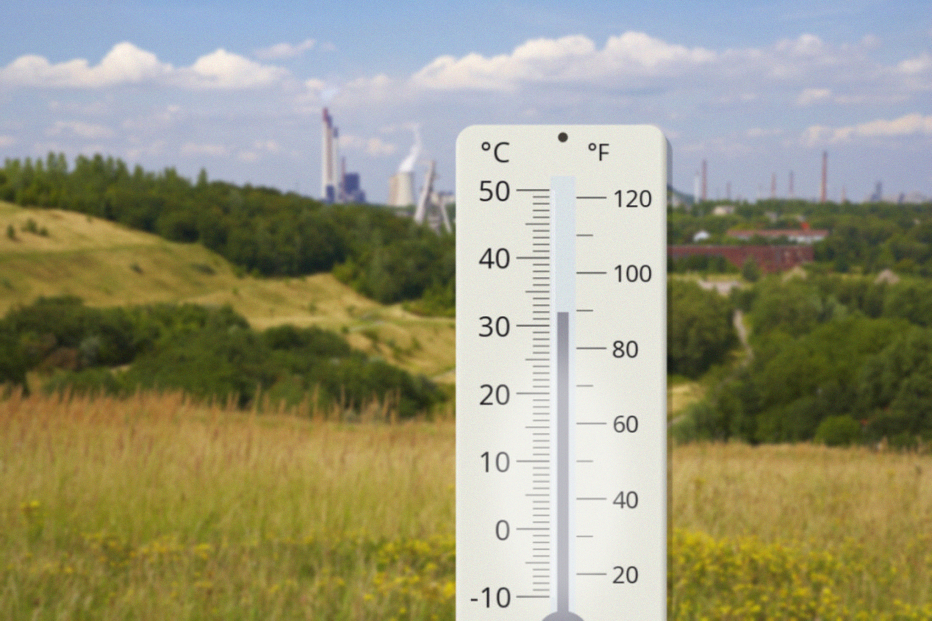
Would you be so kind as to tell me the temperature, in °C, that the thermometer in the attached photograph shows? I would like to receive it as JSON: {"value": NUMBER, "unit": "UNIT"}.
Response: {"value": 32, "unit": "°C"}
